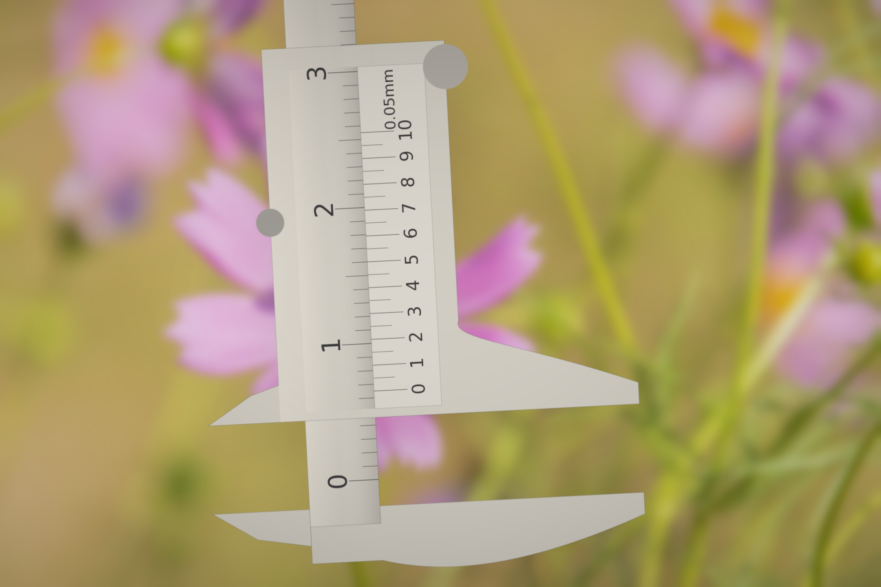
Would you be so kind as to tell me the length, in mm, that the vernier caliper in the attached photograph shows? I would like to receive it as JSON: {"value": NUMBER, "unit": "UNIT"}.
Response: {"value": 6.5, "unit": "mm"}
